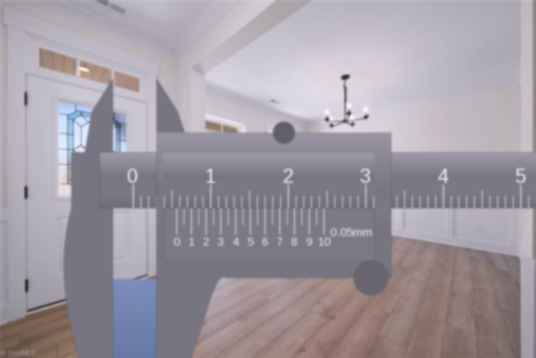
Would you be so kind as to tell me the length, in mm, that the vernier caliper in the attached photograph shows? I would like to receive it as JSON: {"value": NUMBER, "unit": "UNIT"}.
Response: {"value": 5.6, "unit": "mm"}
